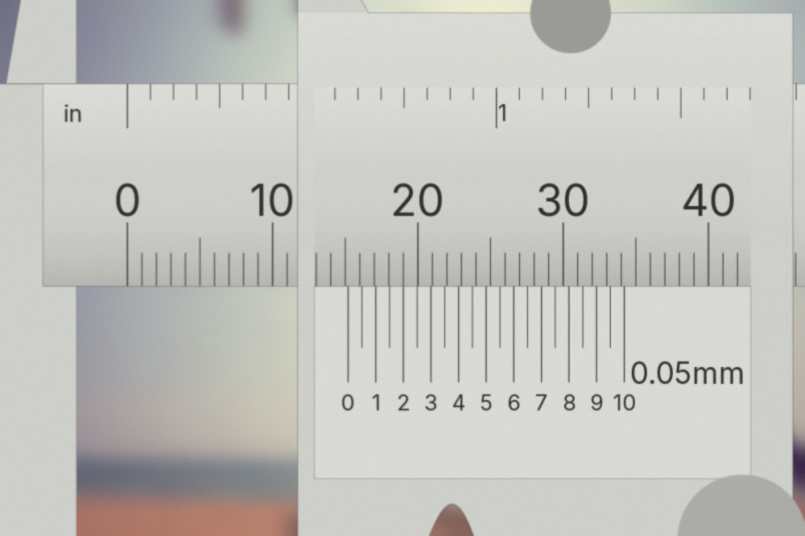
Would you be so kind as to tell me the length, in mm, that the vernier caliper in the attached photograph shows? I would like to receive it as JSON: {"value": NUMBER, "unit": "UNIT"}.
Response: {"value": 15.2, "unit": "mm"}
